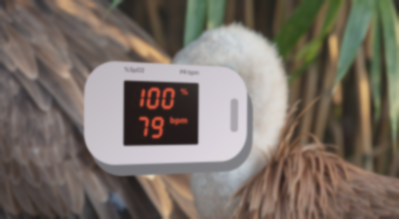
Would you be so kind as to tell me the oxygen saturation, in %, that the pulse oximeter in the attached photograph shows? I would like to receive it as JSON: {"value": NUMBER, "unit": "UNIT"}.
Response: {"value": 100, "unit": "%"}
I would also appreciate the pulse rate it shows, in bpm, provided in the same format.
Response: {"value": 79, "unit": "bpm"}
